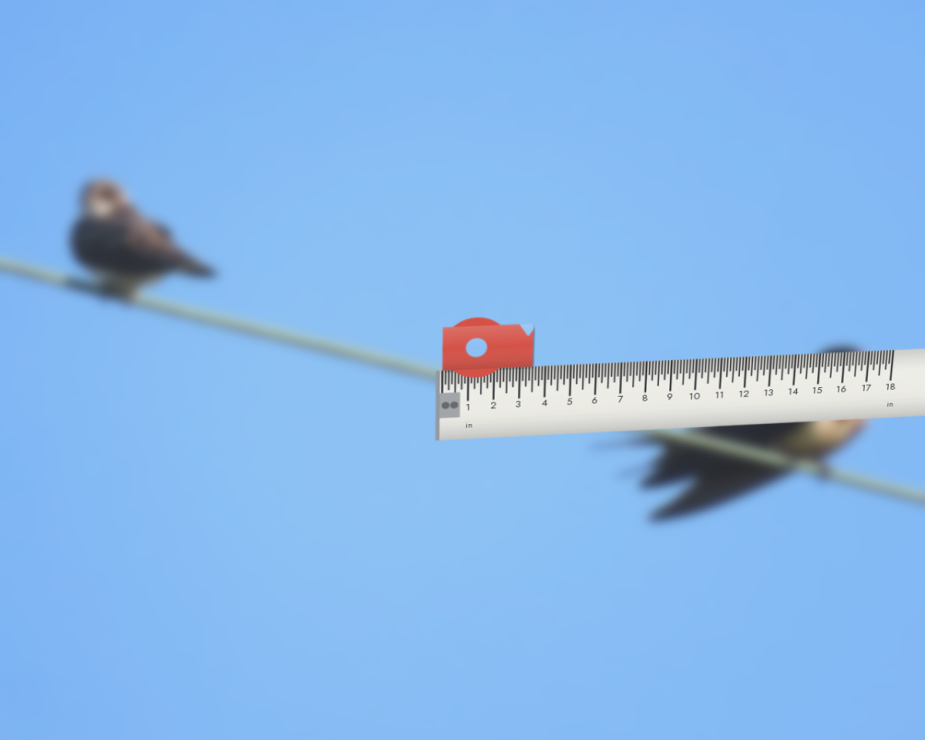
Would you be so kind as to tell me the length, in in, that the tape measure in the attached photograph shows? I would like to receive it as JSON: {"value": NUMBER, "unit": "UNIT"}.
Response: {"value": 3.5, "unit": "in"}
